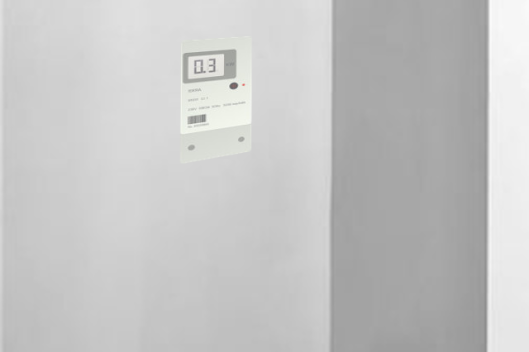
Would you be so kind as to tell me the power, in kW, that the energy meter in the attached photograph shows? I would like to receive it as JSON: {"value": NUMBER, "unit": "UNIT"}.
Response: {"value": 0.3, "unit": "kW"}
